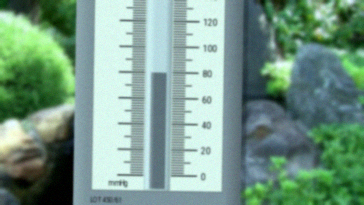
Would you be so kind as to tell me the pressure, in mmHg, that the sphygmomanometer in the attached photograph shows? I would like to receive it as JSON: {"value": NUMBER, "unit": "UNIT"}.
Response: {"value": 80, "unit": "mmHg"}
